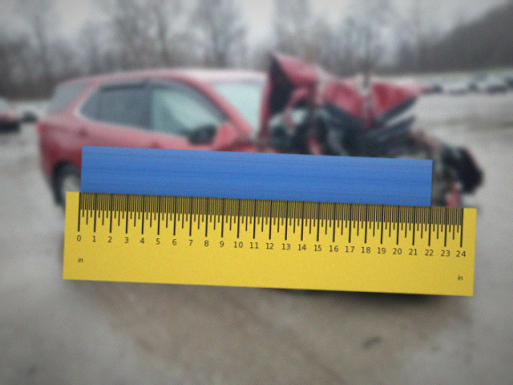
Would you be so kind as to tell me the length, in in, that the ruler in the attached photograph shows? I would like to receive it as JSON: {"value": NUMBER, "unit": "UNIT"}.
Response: {"value": 22, "unit": "in"}
